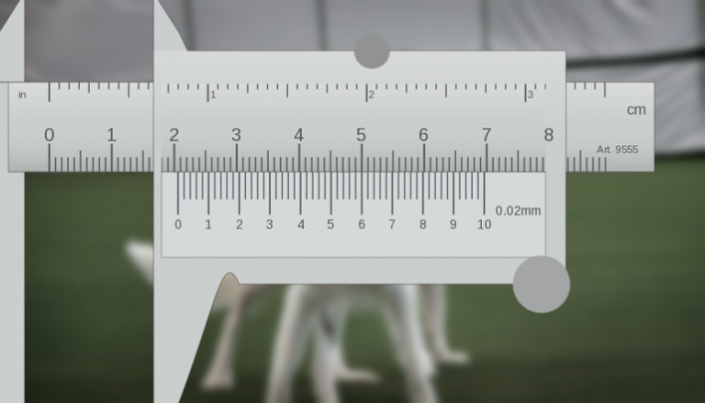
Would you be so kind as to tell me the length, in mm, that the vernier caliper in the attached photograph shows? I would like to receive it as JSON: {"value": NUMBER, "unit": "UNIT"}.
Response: {"value": 20.6, "unit": "mm"}
